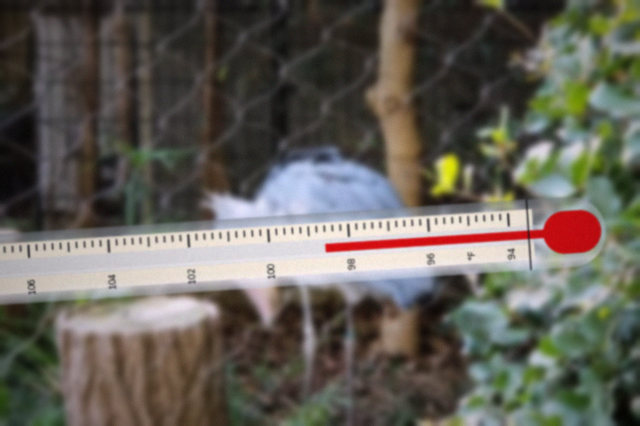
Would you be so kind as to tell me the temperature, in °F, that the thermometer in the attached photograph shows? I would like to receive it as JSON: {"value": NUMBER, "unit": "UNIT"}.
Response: {"value": 98.6, "unit": "°F"}
